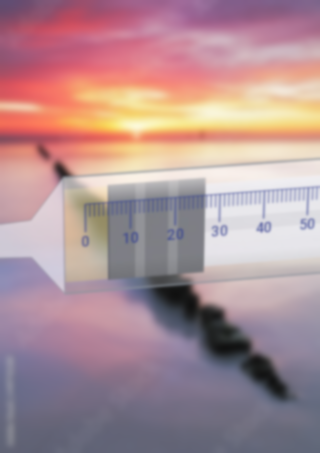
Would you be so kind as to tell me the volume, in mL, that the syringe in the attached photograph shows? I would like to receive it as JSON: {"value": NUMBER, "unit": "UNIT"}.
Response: {"value": 5, "unit": "mL"}
